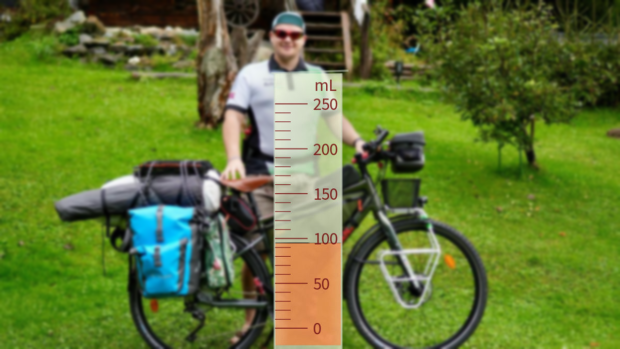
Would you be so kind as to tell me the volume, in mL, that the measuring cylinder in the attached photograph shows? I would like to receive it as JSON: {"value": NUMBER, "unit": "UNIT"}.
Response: {"value": 95, "unit": "mL"}
